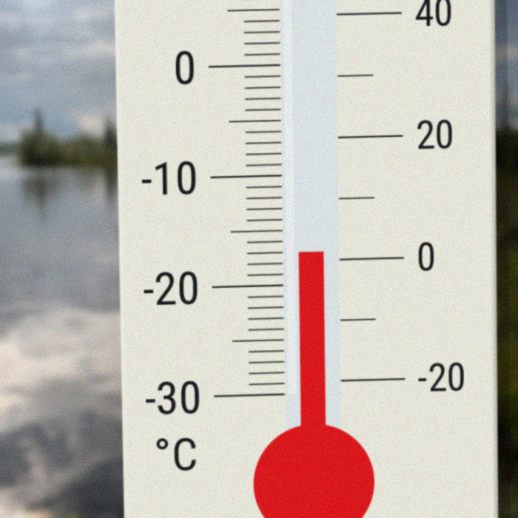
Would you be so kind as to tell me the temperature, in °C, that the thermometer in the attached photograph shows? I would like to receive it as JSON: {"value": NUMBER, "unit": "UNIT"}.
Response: {"value": -17, "unit": "°C"}
